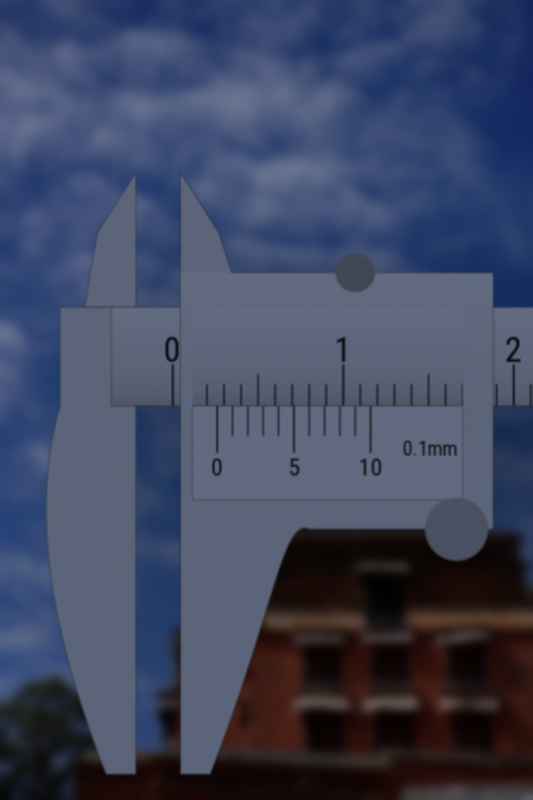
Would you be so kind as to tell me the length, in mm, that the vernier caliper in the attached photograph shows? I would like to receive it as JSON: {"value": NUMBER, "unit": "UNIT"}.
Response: {"value": 2.6, "unit": "mm"}
